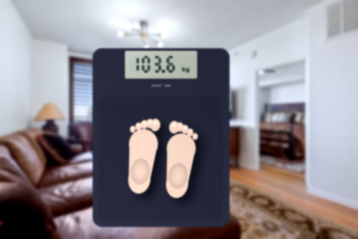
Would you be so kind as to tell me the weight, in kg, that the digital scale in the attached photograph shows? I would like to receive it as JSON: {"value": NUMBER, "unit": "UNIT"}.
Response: {"value": 103.6, "unit": "kg"}
